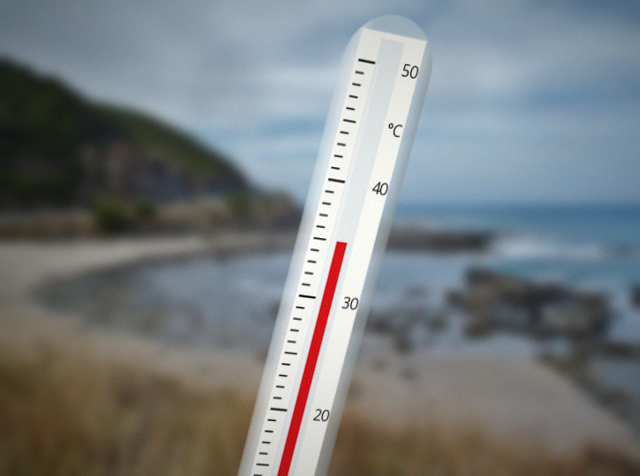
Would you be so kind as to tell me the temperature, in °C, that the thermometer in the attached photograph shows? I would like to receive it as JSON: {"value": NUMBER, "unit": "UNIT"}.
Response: {"value": 35, "unit": "°C"}
